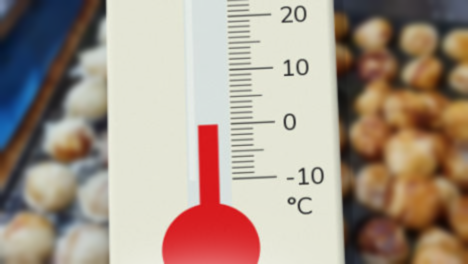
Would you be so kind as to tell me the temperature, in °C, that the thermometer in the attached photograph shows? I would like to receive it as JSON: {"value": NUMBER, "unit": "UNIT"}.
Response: {"value": 0, "unit": "°C"}
